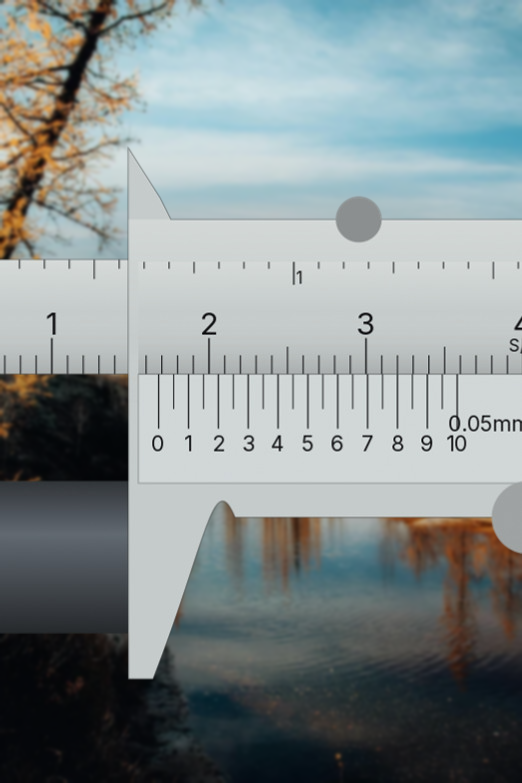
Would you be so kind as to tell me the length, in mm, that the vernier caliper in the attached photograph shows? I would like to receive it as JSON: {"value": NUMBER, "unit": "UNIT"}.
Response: {"value": 16.8, "unit": "mm"}
